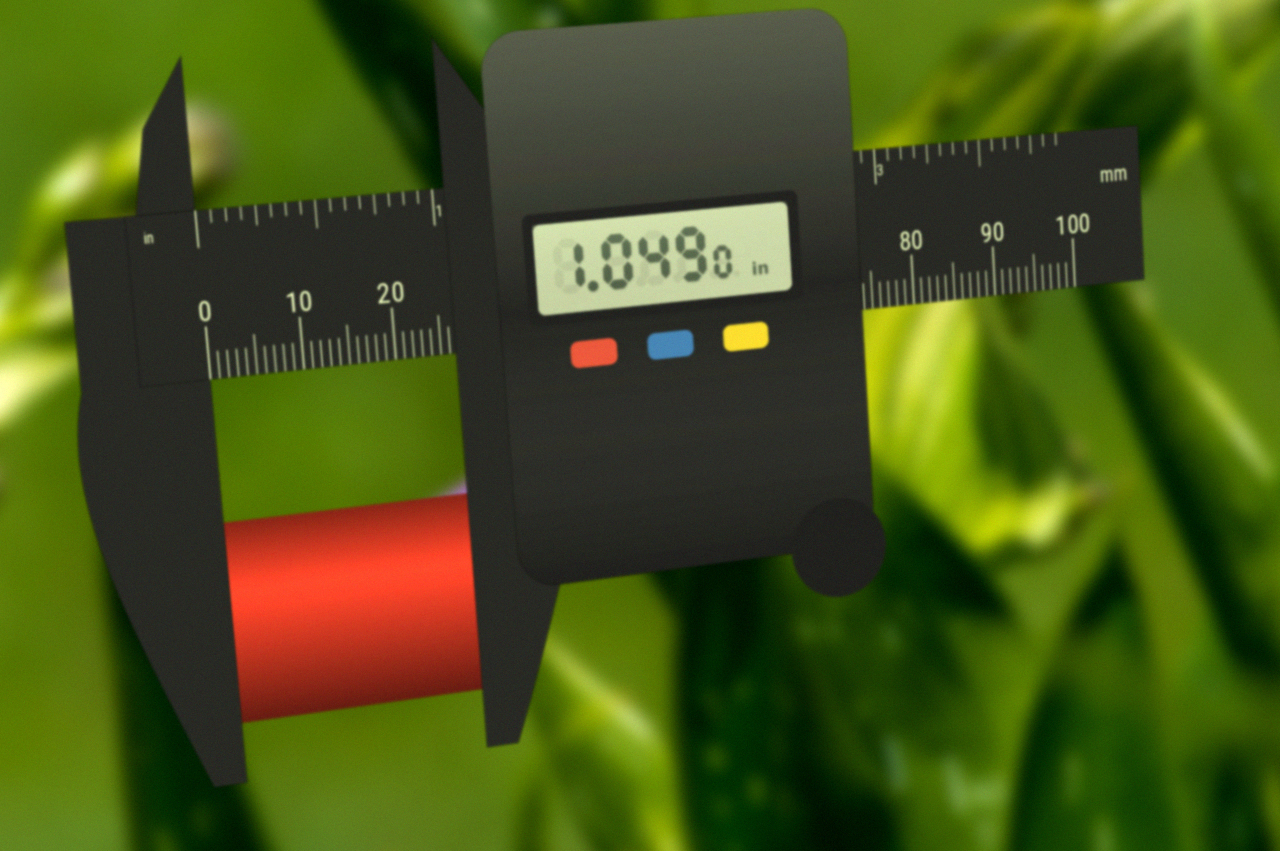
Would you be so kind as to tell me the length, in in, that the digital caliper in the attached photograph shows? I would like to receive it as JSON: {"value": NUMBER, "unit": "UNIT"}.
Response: {"value": 1.0490, "unit": "in"}
